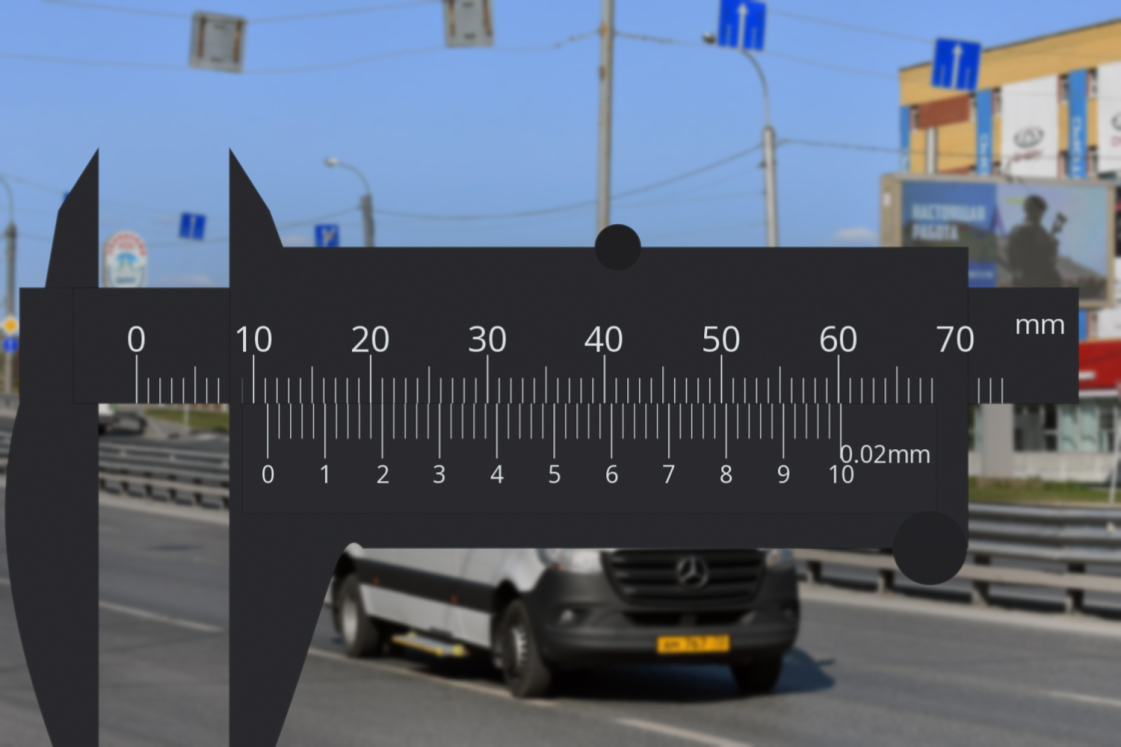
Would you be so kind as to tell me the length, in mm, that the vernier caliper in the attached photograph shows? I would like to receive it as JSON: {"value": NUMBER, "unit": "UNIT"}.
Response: {"value": 11.2, "unit": "mm"}
